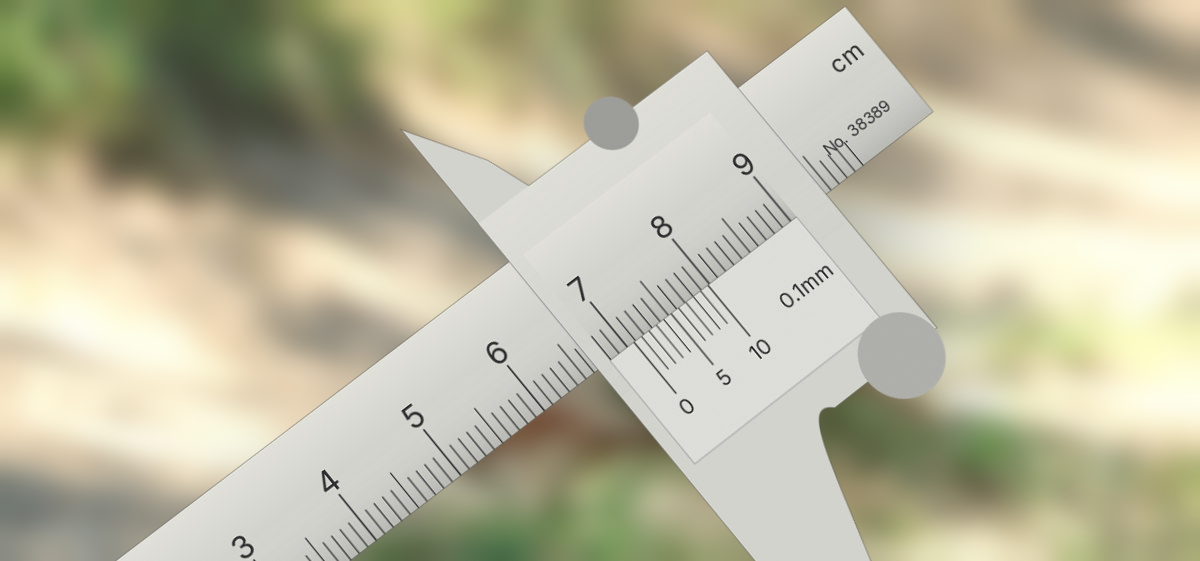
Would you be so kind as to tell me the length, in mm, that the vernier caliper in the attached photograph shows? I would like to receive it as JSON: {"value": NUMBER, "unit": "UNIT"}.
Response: {"value": 70.8, "unit": "mm"}
